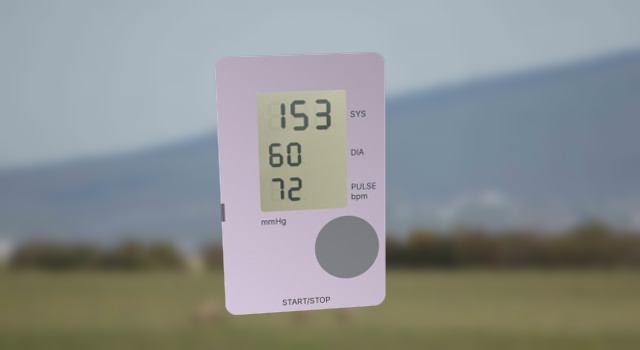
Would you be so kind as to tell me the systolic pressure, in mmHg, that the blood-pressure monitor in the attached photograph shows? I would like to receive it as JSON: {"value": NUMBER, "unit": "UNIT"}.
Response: {"value": 153, "unit": "mmHg"}
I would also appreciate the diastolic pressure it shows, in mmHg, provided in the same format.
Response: {"value": 60, "unit": "mmHg"}
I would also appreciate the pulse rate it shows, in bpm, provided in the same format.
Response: {"value": 72, "unit": "bpm"}
